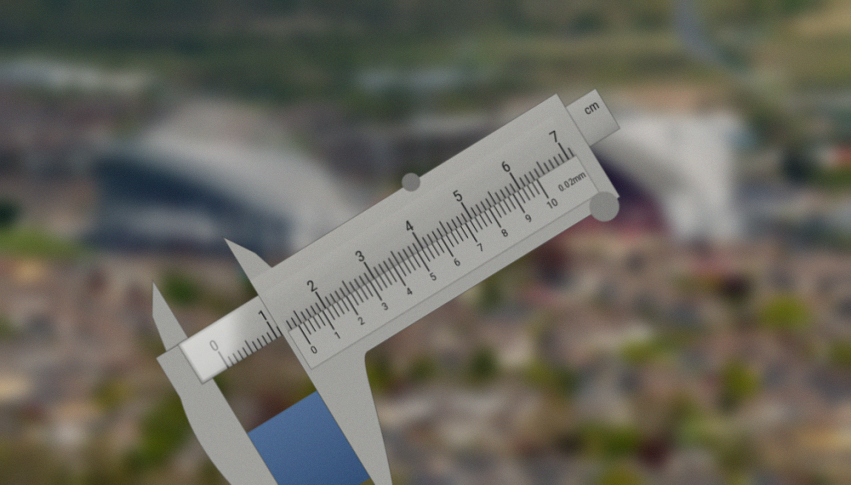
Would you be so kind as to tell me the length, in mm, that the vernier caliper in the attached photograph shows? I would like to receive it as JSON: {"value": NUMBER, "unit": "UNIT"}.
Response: {"value": 14.4, "unit": "mm"}
